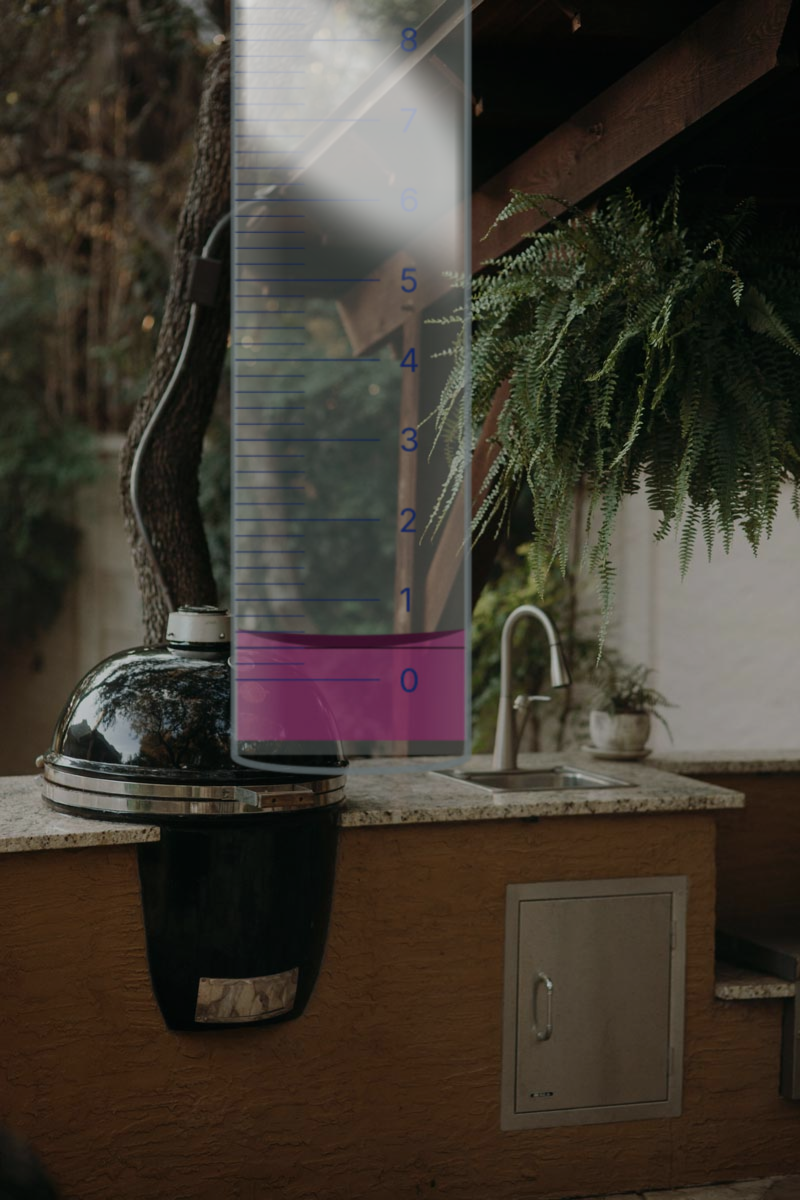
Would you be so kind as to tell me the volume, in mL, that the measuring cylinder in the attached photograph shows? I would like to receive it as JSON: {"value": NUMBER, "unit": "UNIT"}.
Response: {"value": 0.4, "unit": "mL"}
